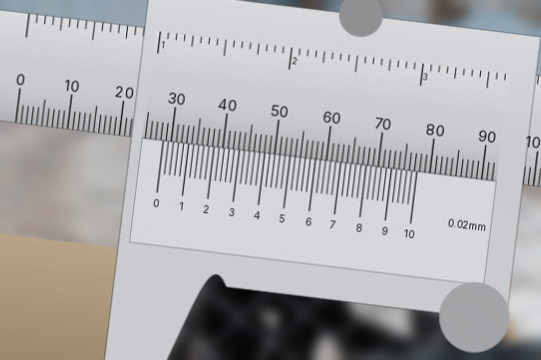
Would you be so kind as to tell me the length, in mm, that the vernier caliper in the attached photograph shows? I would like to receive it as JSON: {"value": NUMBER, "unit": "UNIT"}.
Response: {"value": 28.5, "unit": "mm"}
